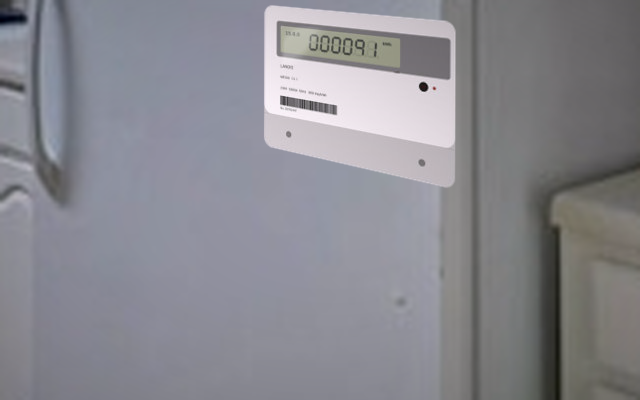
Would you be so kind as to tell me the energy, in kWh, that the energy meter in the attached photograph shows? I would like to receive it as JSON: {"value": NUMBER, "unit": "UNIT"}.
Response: {"value": 91, "unit": "kWh"}
